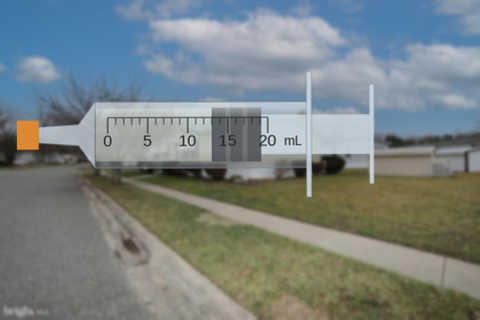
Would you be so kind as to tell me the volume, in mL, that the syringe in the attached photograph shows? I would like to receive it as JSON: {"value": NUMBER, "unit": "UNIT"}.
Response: {"value": 13, "unit": "mL"}
